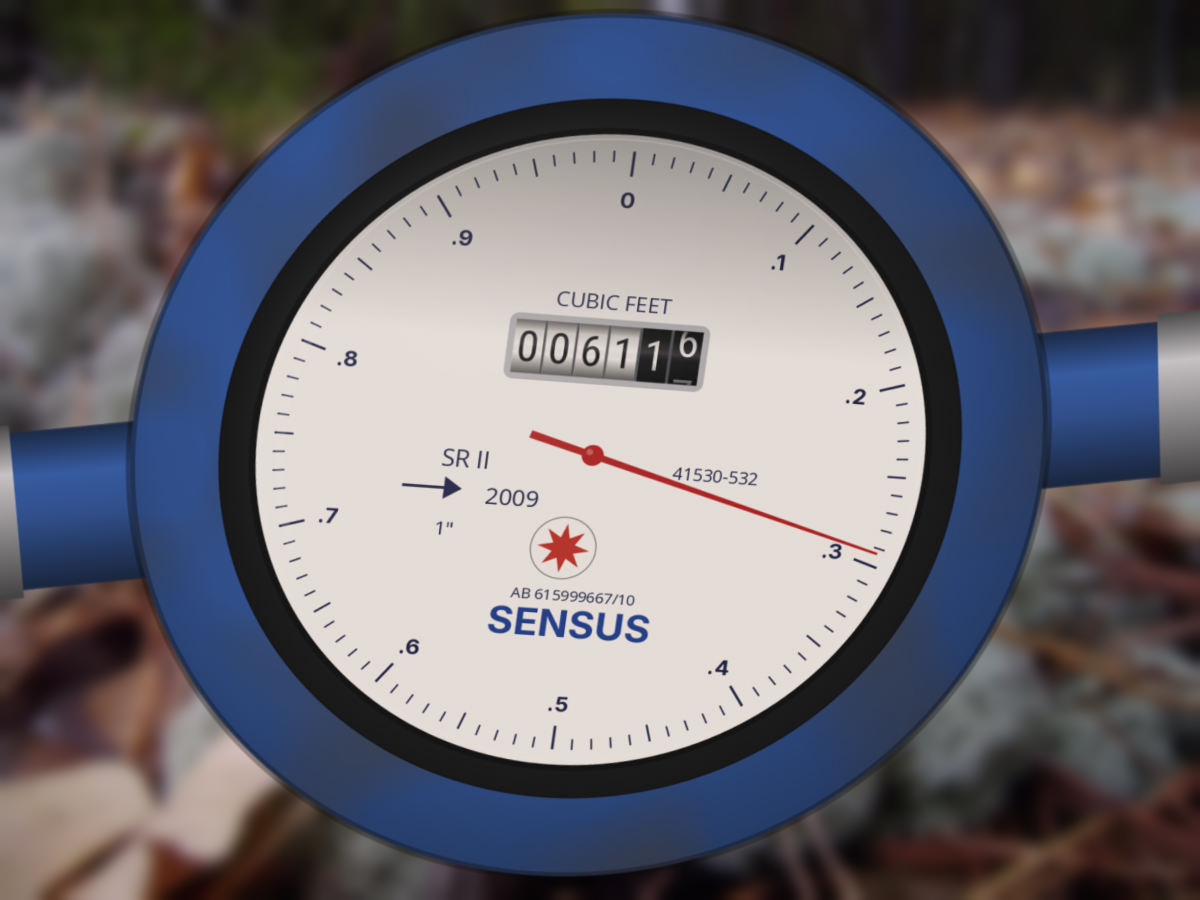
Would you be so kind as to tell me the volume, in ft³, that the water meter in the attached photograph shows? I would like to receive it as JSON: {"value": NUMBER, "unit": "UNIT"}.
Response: {"value": 6116.29, "unit": "ft³"}
